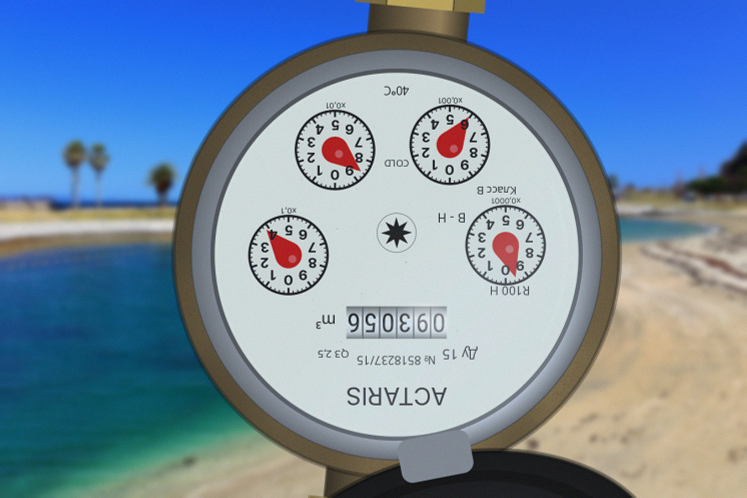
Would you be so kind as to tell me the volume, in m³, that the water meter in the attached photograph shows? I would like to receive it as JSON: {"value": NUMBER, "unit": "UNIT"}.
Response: {"value": 93056.3859, "unit": "m³"}
